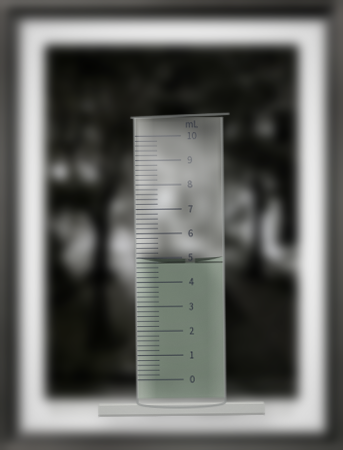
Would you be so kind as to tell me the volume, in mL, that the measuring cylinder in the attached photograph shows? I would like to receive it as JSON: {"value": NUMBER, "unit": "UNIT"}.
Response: {"value": 4.8, "unit": "mL"}
